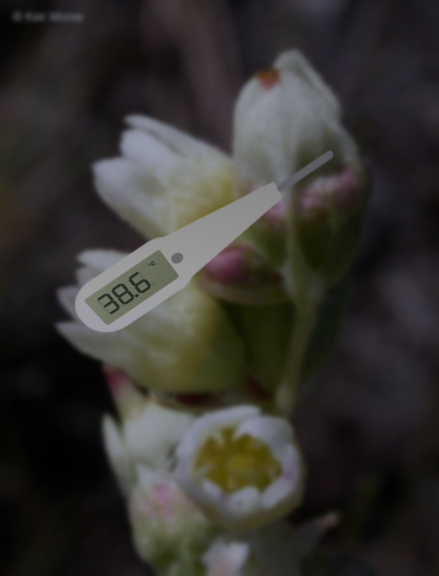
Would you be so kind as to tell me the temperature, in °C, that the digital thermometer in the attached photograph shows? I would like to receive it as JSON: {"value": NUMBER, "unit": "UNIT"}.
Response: {"value": 38.6, "unit": "°C"}
